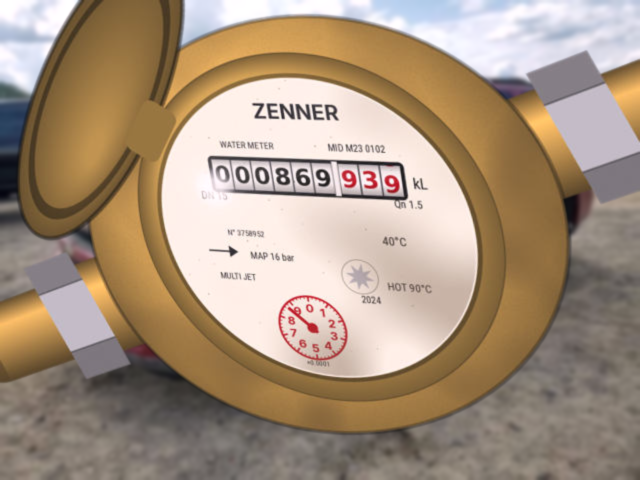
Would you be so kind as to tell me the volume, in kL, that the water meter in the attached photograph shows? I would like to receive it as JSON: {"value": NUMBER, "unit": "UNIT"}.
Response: {"value": 869.9388, "unit": "kL"}
